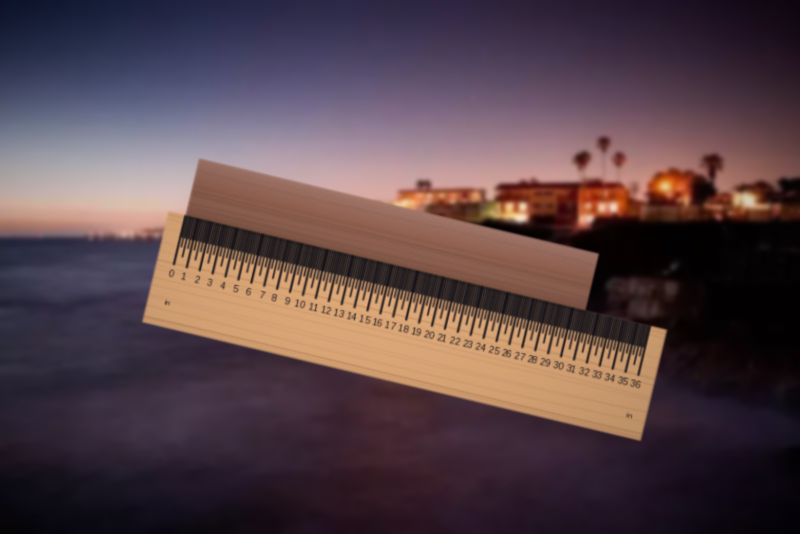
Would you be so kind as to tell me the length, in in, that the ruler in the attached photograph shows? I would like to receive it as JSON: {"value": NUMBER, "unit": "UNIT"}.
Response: {"value": 31, "unit": "in"}
